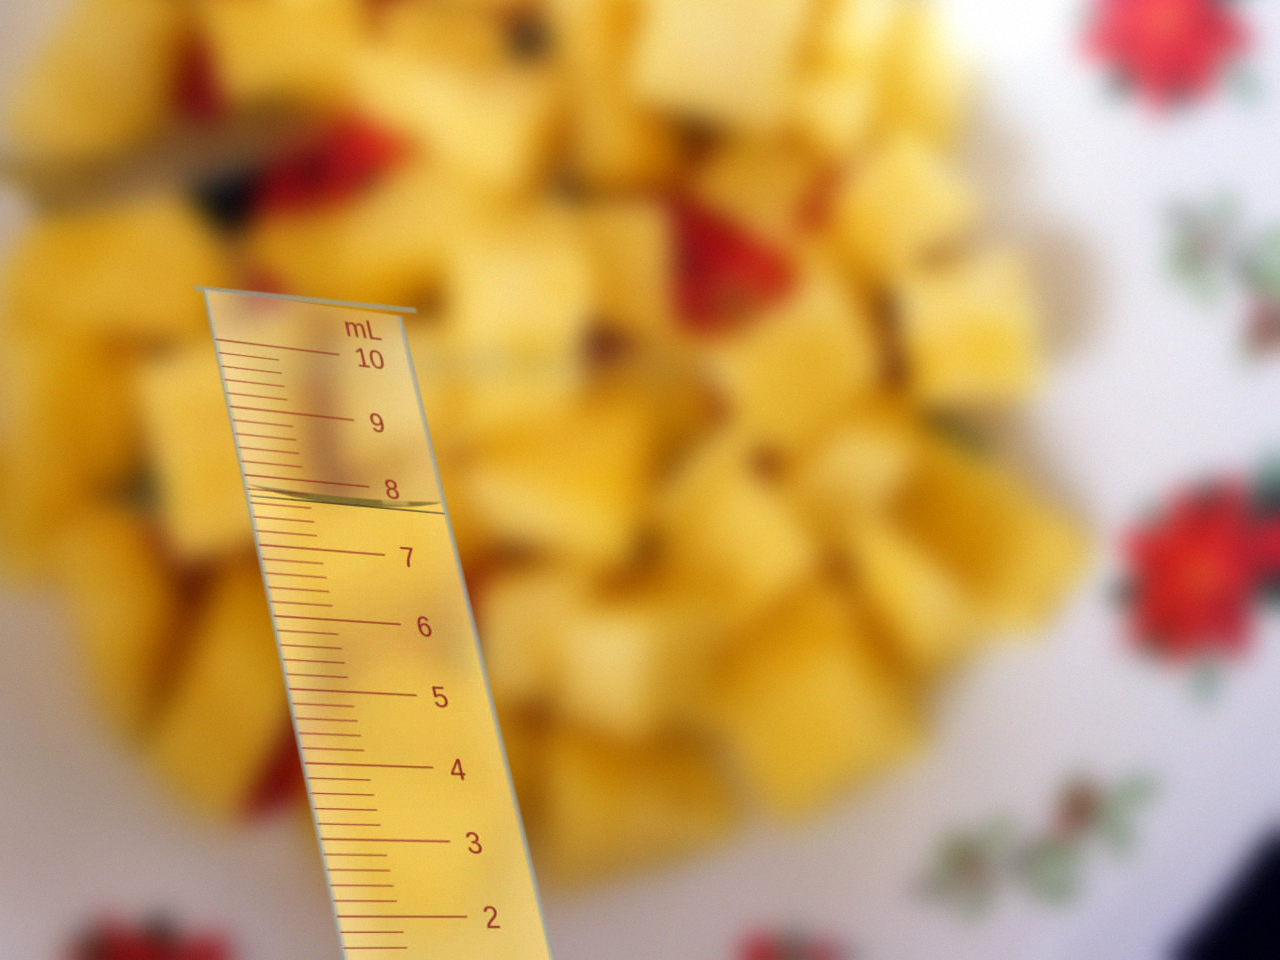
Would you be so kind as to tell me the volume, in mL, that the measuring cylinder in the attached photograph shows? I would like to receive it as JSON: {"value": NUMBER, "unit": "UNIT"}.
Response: {"value": 7.7, "unit": "mL"}
